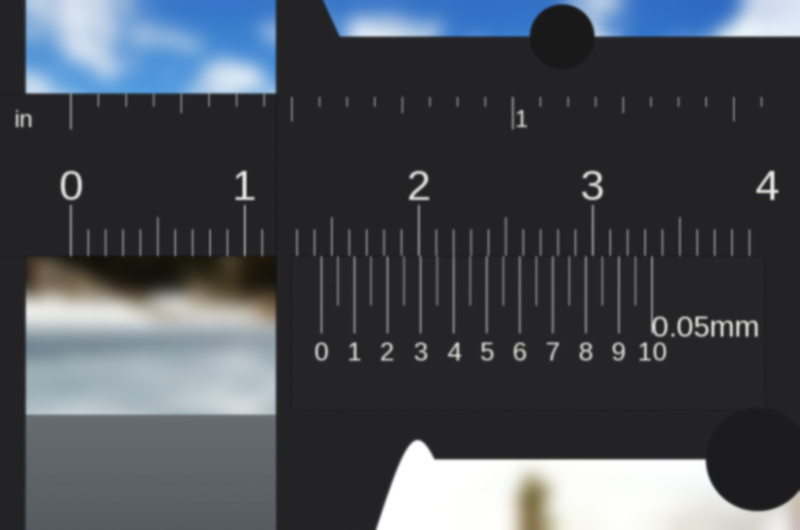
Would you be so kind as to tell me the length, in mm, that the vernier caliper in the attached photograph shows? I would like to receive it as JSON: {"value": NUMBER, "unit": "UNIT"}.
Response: {"value": 14.4, "unit": "mm"}
